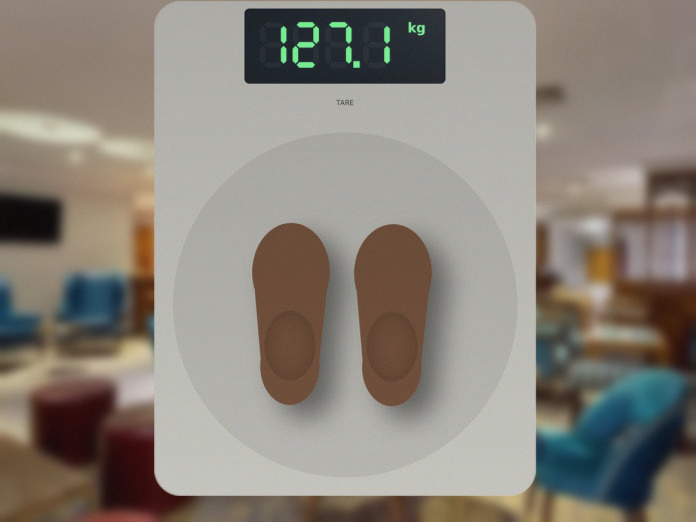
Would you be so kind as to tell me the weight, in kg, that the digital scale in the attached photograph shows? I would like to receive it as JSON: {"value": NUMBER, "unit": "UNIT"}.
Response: {"value": 127.1, "unit": "kg"}
